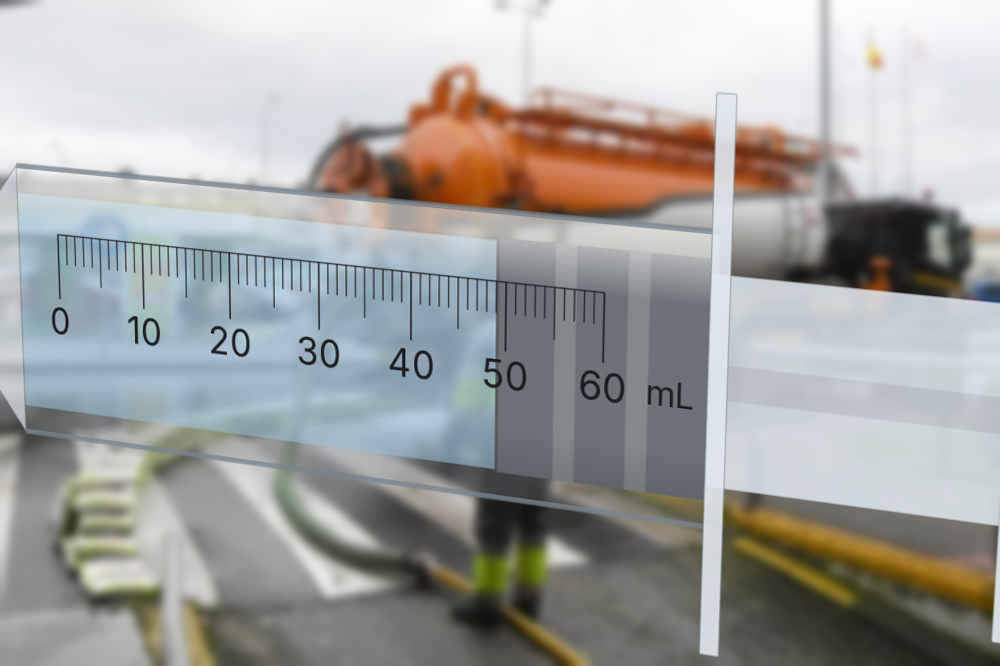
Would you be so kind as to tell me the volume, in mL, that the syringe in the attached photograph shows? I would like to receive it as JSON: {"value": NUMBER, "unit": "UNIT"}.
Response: {"value": 49, "unit": "mL"}
